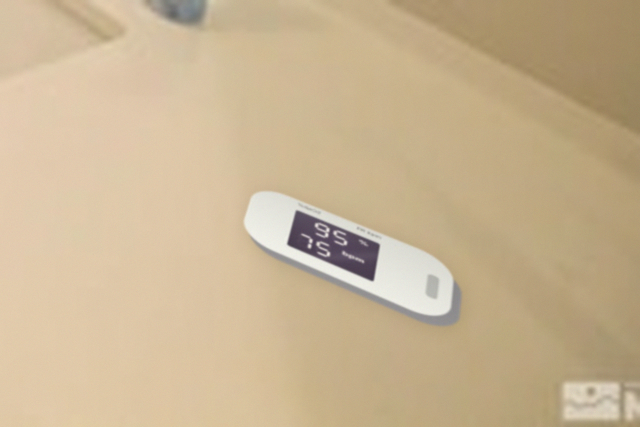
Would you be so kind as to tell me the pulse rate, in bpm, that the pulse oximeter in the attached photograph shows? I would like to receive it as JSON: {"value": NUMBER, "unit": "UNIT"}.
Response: {"value": 75, "unit": "bpm"}
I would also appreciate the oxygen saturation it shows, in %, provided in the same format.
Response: {"value": 95, "unit": "%"}
